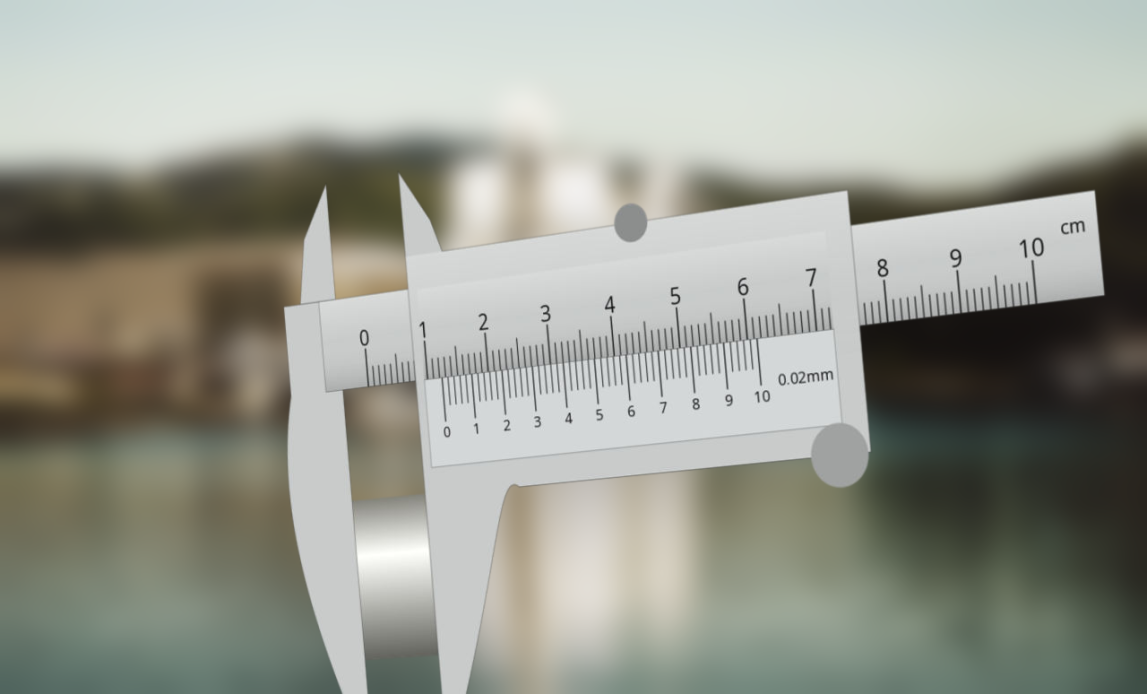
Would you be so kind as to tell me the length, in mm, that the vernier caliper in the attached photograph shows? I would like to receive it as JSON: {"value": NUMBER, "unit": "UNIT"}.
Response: {"value": 12.4, "unit": "mm"}
